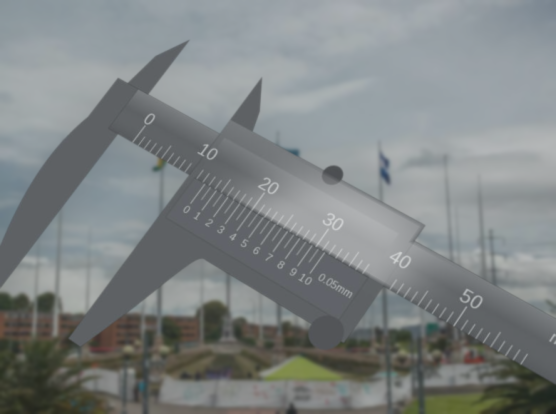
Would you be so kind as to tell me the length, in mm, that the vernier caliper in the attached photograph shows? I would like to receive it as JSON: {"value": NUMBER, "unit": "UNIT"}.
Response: {"value": 12.4, "unit": "mm"}
